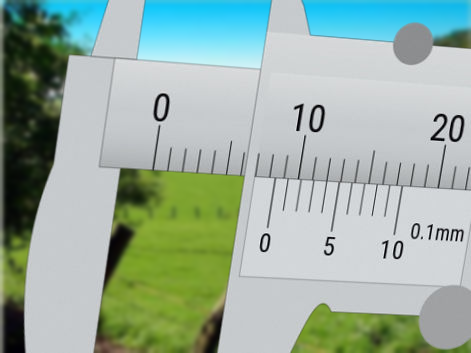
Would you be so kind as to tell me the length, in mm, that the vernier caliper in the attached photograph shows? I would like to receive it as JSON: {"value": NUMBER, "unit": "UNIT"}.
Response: {"value": 8.4, "unit": "mm"}
